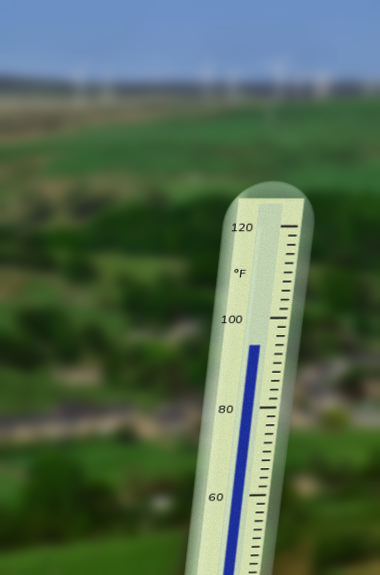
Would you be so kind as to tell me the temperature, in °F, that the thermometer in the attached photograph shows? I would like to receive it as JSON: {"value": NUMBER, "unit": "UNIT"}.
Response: {"value": 94, "unit": "°F"}
